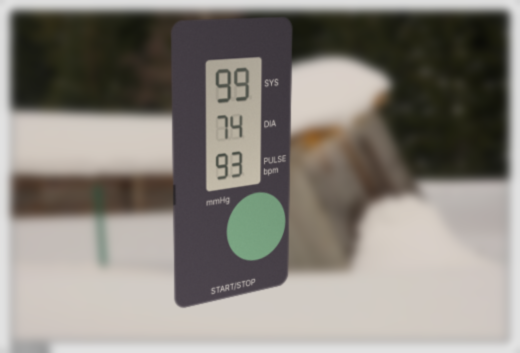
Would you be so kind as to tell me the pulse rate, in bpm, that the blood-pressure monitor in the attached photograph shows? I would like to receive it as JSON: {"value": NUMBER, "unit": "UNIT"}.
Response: {"value": 93, "unit": "bpm"}
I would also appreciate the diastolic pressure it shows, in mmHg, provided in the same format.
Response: {"value": 74, "unit": "mmHg"}
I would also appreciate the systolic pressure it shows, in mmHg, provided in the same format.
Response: {"value": 99, "unit": "mmHg"}
